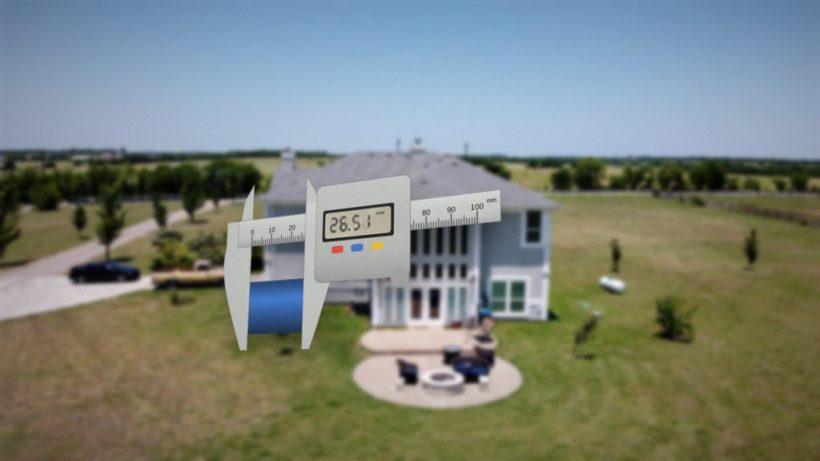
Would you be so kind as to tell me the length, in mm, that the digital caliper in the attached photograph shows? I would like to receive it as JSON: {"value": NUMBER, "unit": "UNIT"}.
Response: {"value": 26.51, "unit": "mm"}
